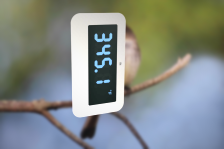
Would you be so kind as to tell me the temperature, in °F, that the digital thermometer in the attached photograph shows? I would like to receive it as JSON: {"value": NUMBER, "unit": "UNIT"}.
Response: {"value": 345.1, "unit": "°F"}
